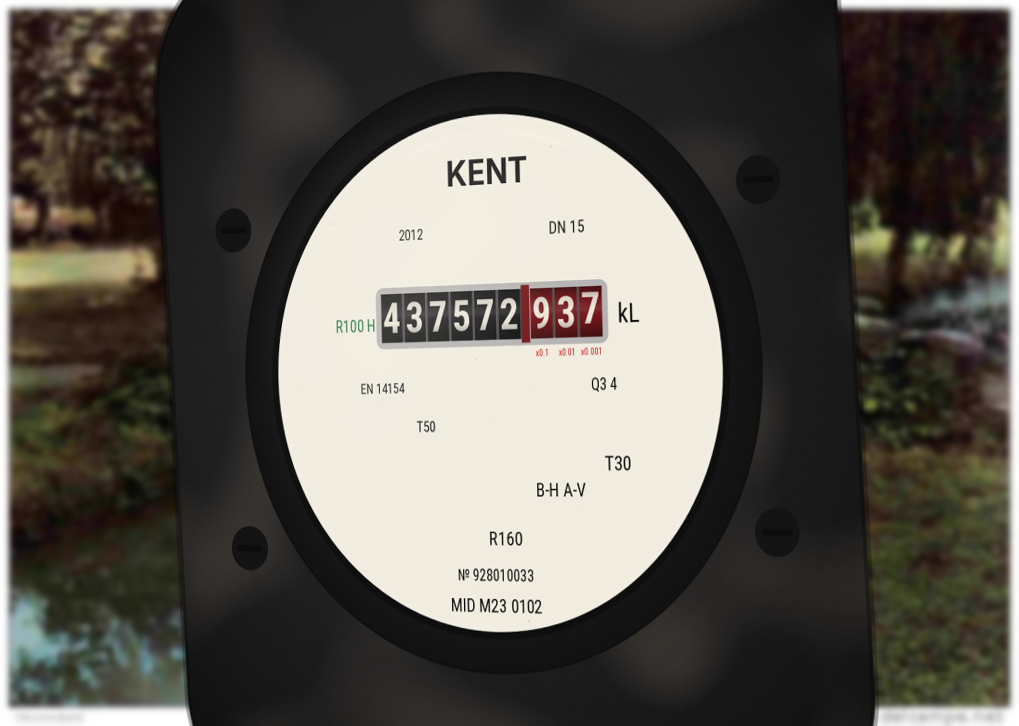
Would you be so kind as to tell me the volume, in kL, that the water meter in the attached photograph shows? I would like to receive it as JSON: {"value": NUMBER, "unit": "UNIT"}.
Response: {"value": 437572.937, "unit": "kL"}
